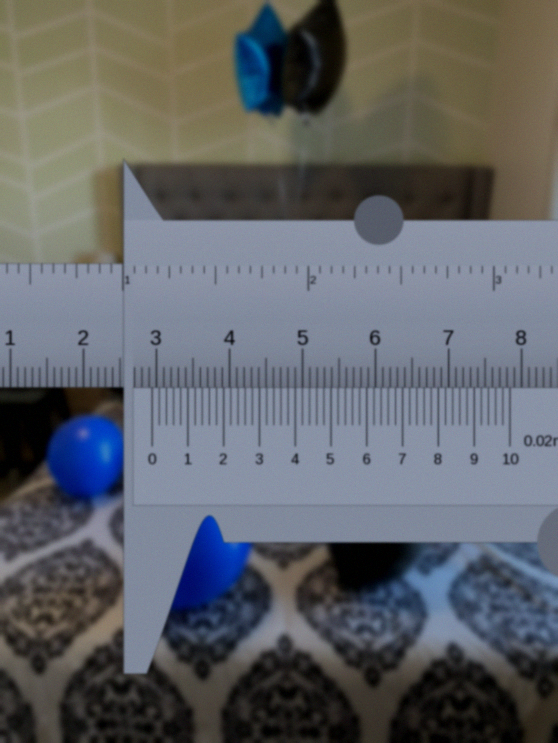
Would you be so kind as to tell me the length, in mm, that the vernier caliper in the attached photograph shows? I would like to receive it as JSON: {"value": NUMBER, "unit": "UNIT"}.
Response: {"value": 29.4, "unit": "mm"}
